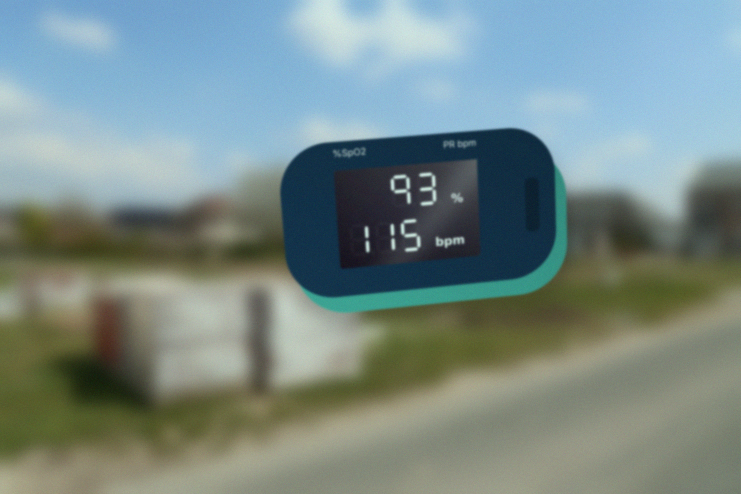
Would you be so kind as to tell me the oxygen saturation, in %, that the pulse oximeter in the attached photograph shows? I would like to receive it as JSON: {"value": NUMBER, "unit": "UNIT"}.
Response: {"value": 93, "unit": "%"}
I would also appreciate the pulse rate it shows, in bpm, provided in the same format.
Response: {"value": 115, "unit": "bpm"}
